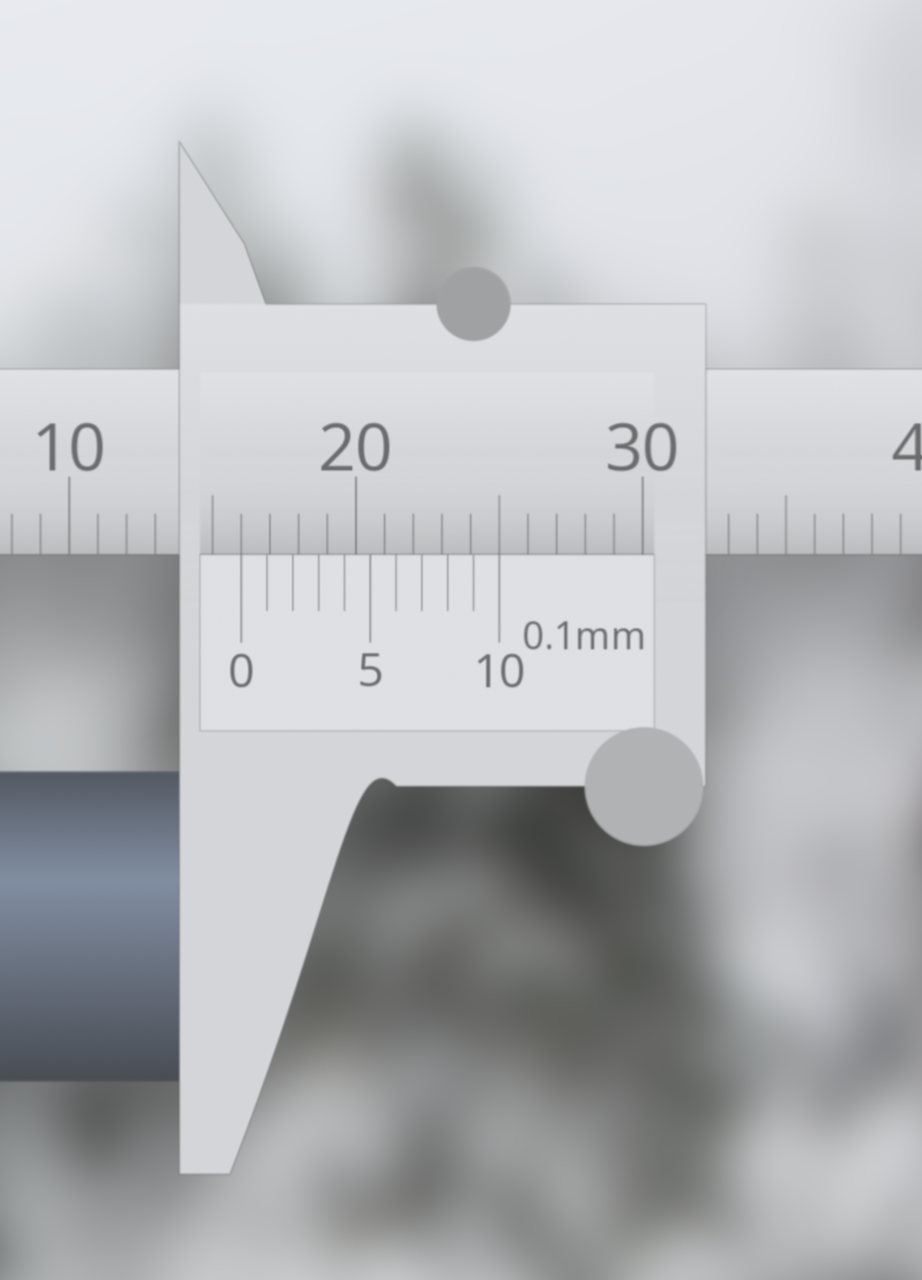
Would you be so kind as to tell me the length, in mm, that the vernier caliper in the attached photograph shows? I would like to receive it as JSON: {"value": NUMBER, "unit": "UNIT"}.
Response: {"value": 16.0, "unit": "mm"}
